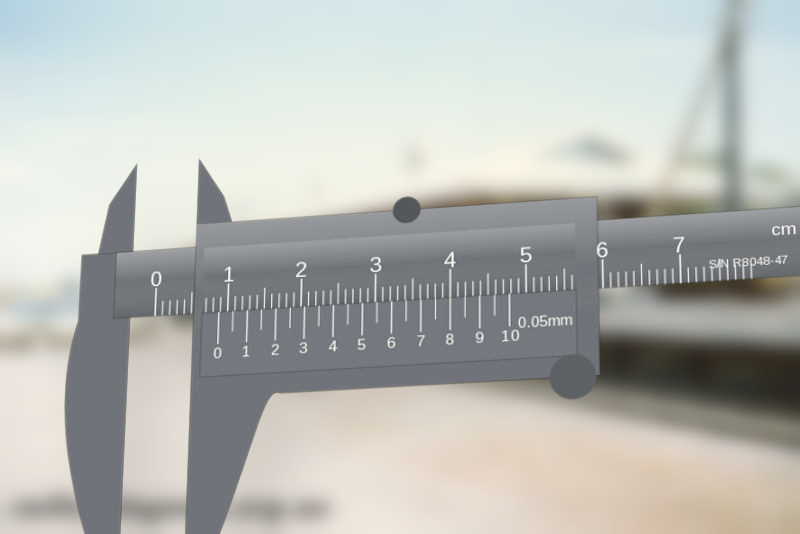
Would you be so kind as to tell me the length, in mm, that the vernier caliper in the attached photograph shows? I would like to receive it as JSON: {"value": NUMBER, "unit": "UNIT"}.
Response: {"value": 8.8, "unit": "mm"}
